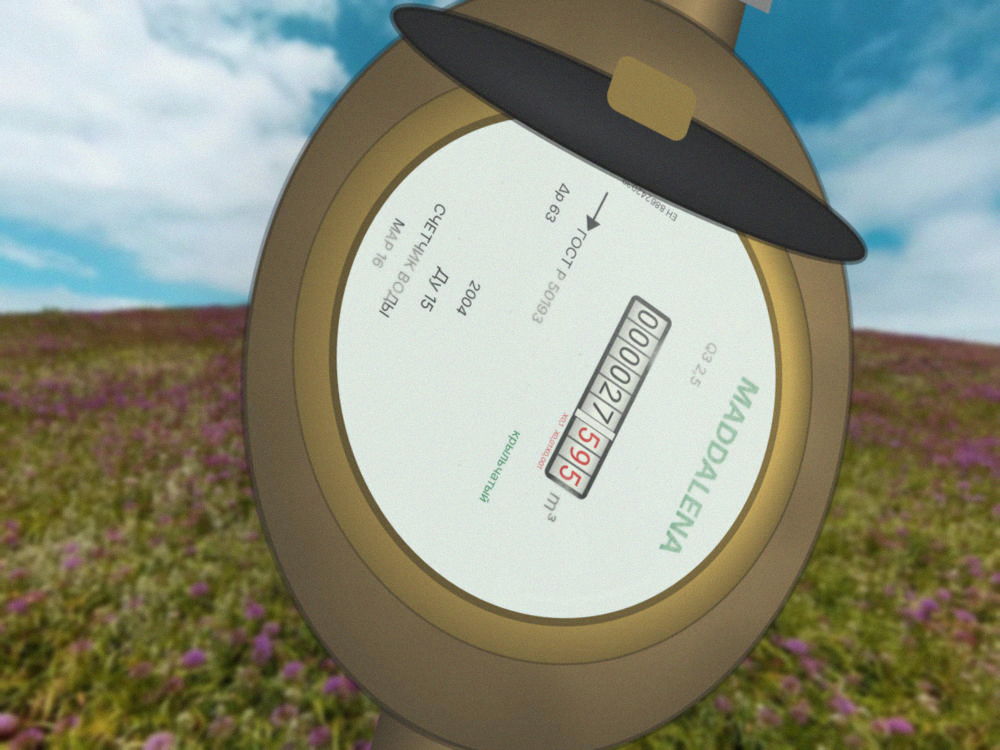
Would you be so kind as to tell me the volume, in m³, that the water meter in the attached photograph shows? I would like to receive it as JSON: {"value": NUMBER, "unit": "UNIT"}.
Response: {"value": 27.595, "unit": "m³"}
